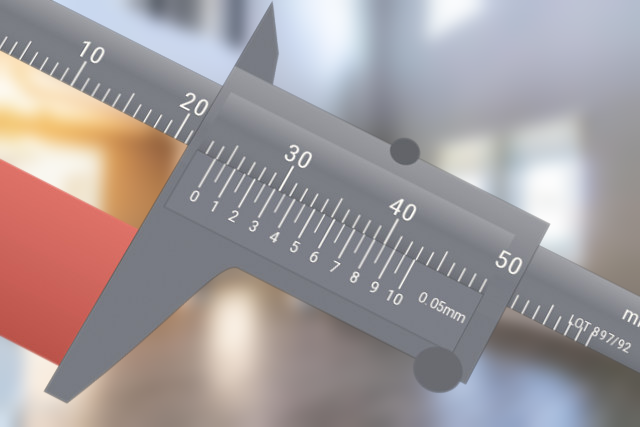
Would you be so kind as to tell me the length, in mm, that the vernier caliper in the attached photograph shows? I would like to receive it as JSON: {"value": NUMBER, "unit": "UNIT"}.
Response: {"value": 23.9, "unit": "mm"}
